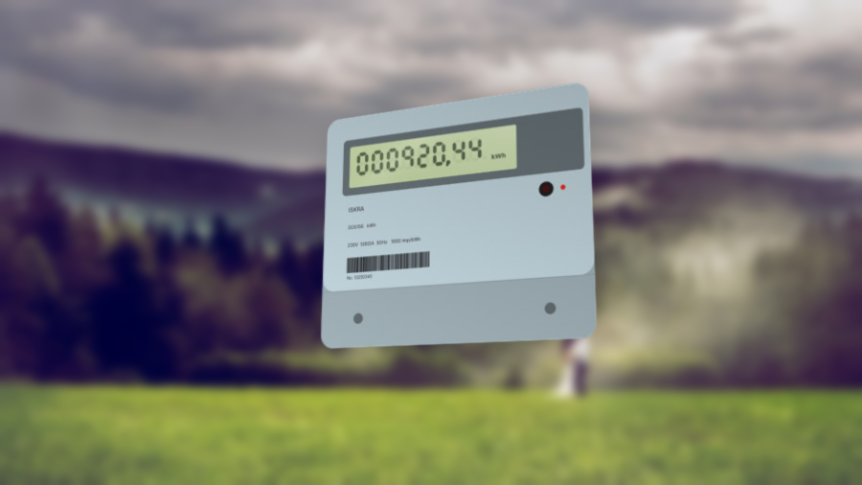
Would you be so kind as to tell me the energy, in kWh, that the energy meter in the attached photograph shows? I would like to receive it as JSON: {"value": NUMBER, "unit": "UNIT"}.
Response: {"value": 920.44, "unit": "kWh"}
